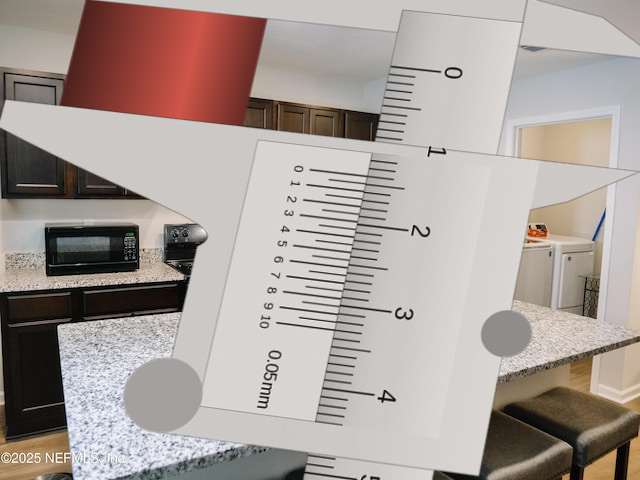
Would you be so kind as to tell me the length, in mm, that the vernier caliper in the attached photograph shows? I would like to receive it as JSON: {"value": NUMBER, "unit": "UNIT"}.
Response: {"value": 14.0, "unit": "mm"}
